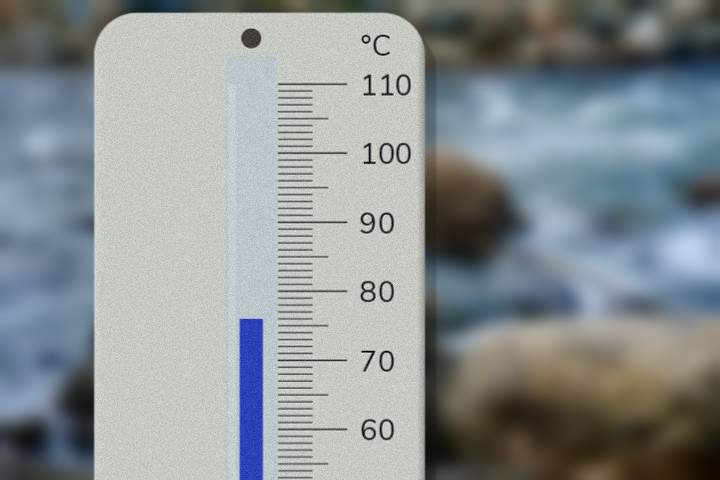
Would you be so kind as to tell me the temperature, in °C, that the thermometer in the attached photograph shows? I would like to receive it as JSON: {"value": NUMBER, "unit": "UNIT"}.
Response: {"value": 76, "unit": "°C"}
